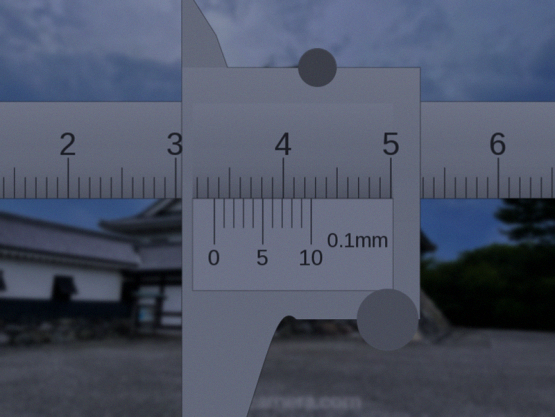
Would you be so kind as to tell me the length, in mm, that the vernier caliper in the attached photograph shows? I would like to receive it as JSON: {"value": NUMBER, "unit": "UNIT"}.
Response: {"value": 33.6, "unit": "mm"}
